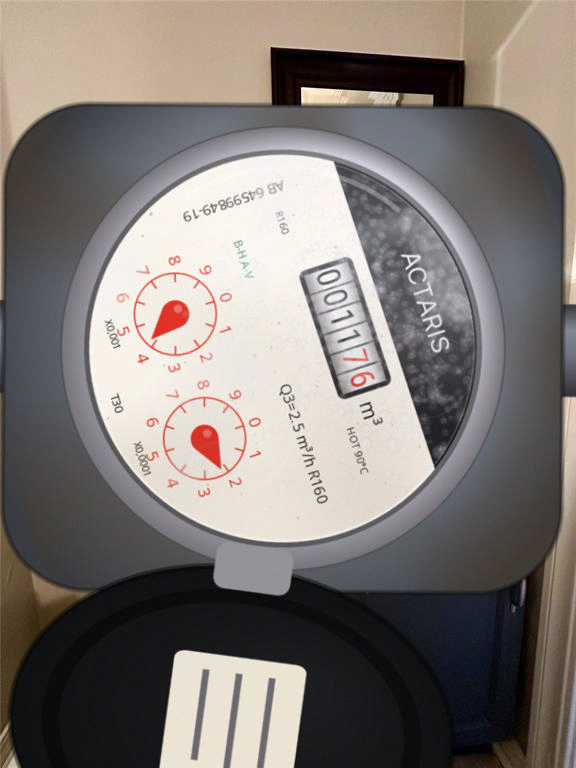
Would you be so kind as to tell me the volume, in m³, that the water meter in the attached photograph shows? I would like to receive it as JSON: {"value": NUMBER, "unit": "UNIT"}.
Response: {"value": 11.7642, "unit": "m³"}
